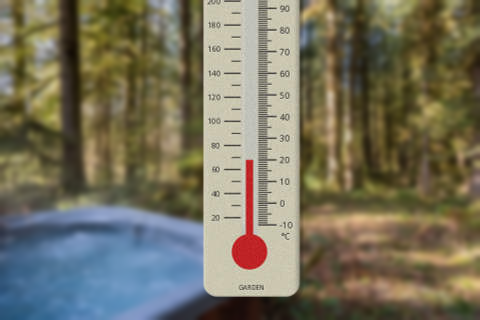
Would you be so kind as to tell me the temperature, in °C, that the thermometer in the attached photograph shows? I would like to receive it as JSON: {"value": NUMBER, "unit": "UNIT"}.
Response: {"value": 20, "unit": "°C"}
